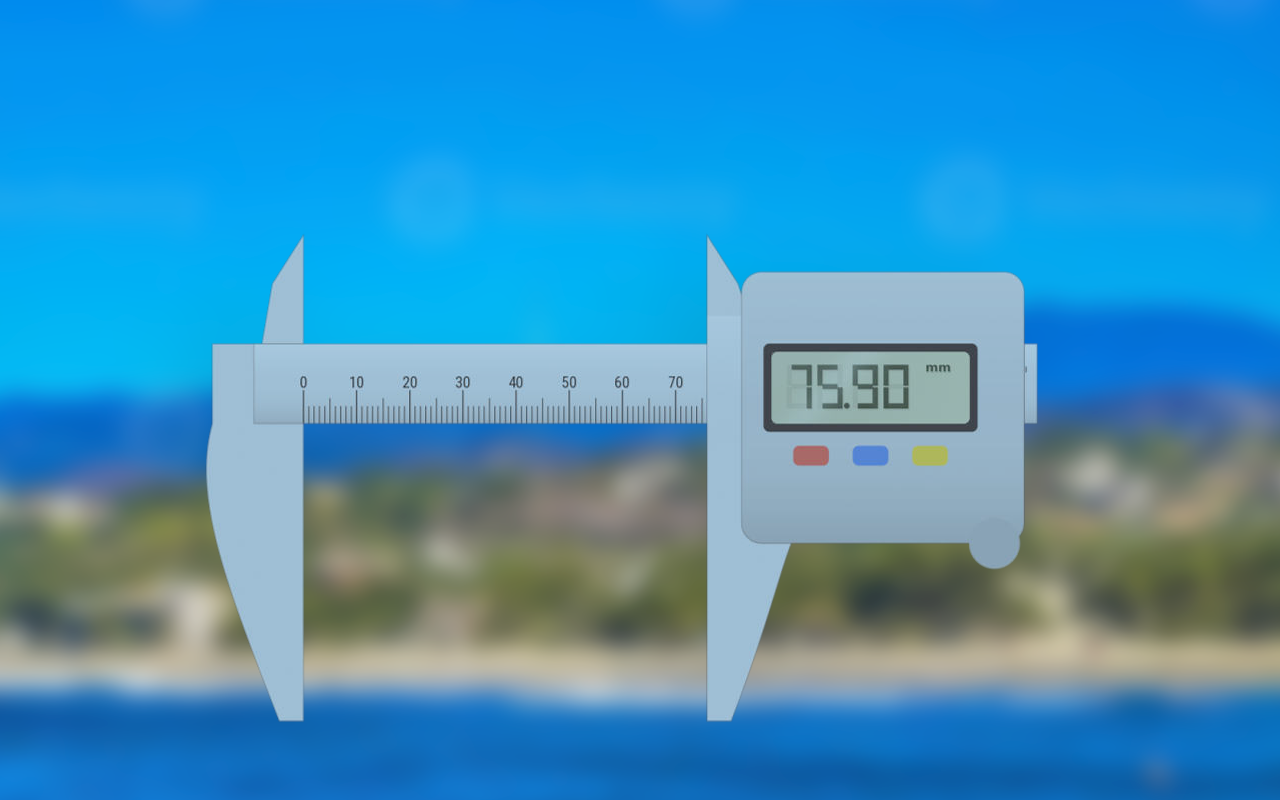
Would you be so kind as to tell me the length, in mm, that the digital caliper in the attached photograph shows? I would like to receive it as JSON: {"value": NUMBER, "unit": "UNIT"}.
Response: {"value": 75.90, "unit": "mm"}
